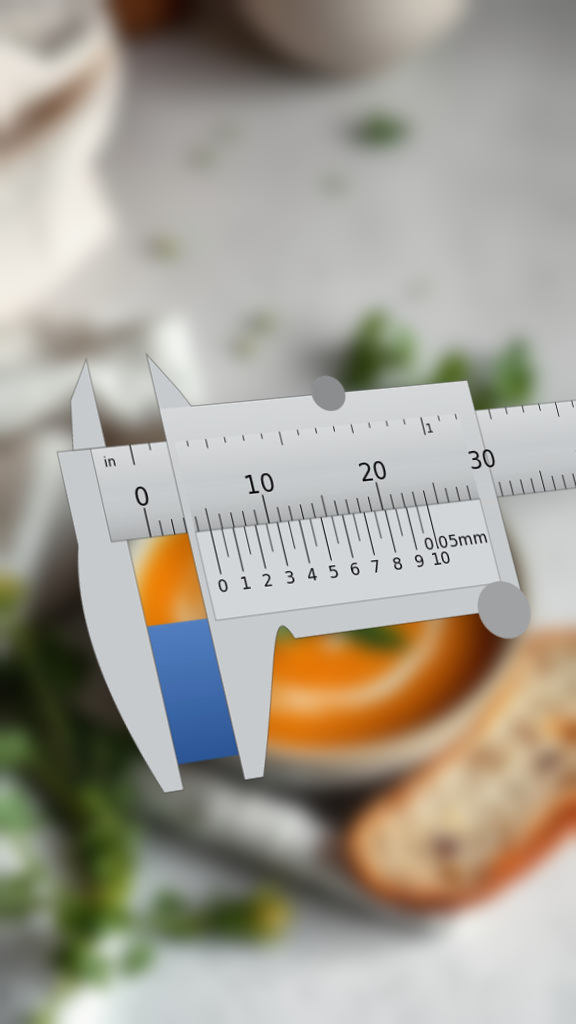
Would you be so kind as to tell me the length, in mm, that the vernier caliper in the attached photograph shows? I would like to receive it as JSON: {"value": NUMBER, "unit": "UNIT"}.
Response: {"value": 5.0, "unit": "mm"}
